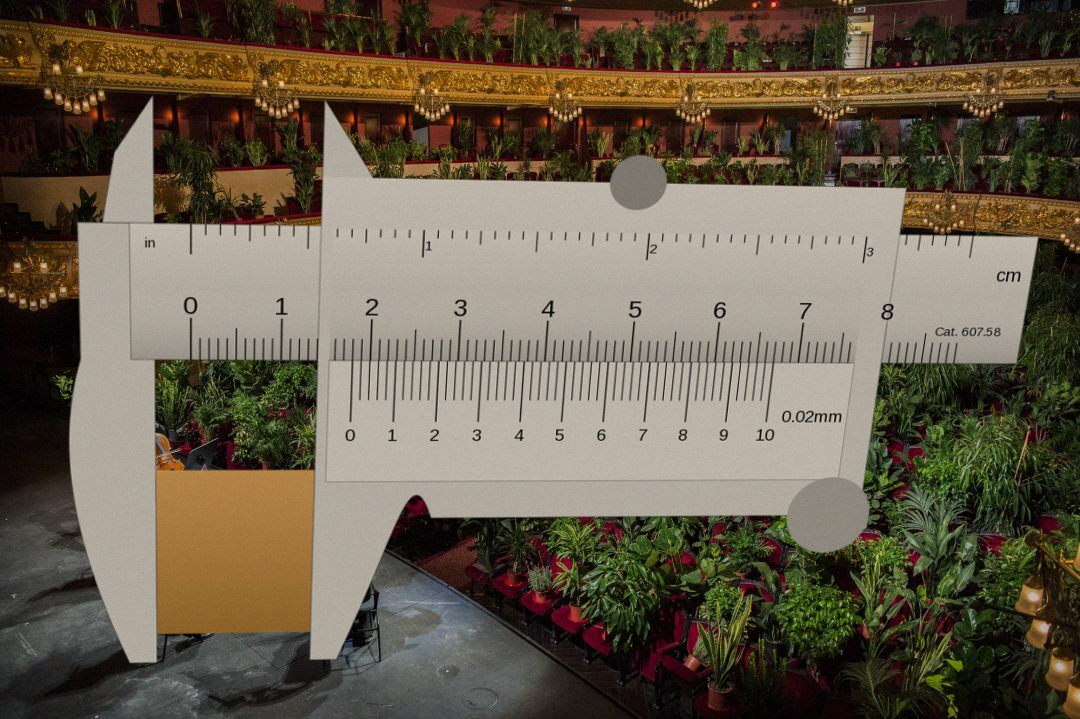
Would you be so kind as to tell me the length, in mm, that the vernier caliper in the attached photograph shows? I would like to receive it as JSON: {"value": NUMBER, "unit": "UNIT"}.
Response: {"value": 18.0, "unit": "mm"}
